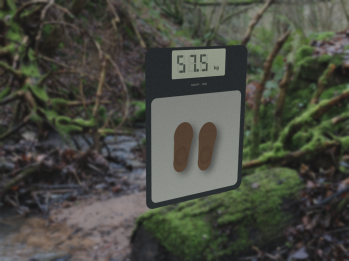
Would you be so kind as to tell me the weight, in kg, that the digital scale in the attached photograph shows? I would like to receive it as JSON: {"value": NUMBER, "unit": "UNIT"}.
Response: {"value": 57.5, "unit": "kg"}
